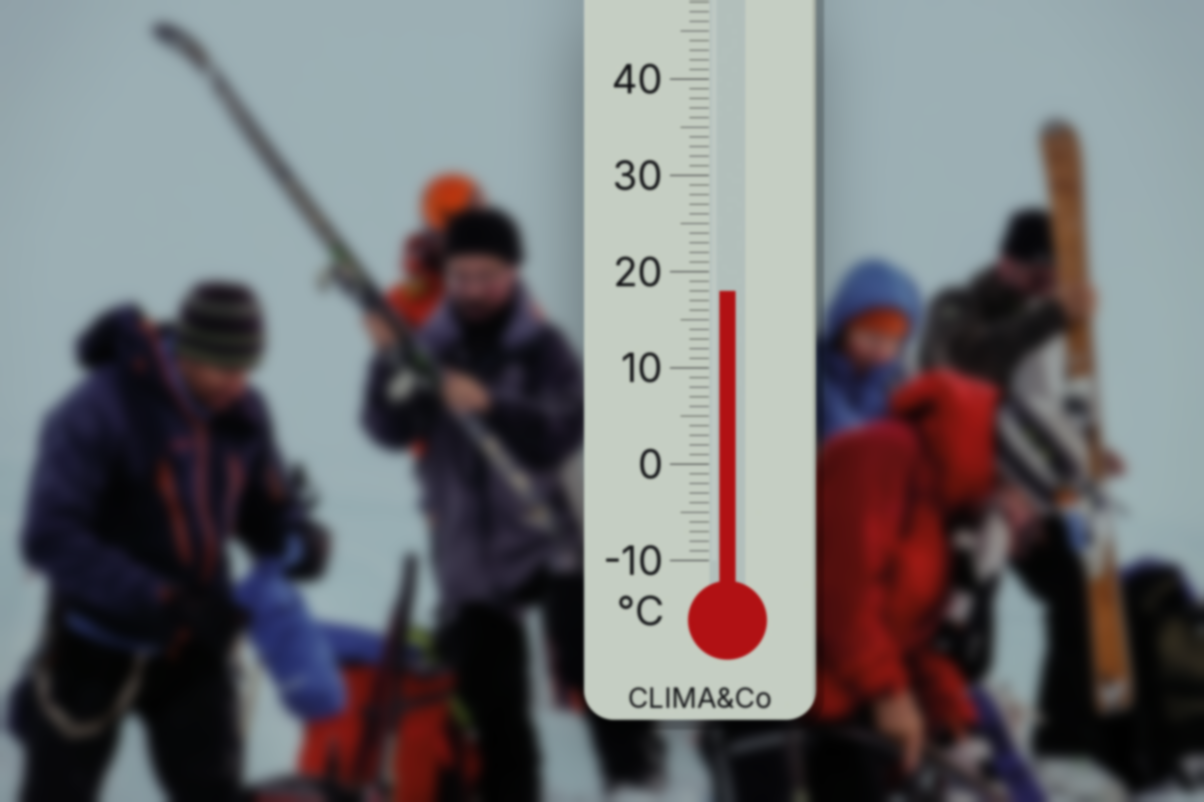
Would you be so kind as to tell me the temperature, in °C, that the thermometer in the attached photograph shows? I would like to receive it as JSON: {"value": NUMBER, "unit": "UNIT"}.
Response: {"value": 18, "unit": "°C"}
